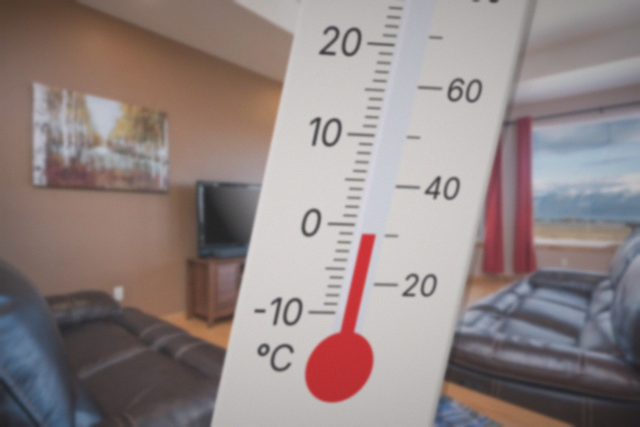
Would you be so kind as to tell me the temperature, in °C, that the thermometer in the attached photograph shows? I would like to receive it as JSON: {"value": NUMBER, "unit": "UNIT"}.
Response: {"value": -1, "unit": "°C"}
